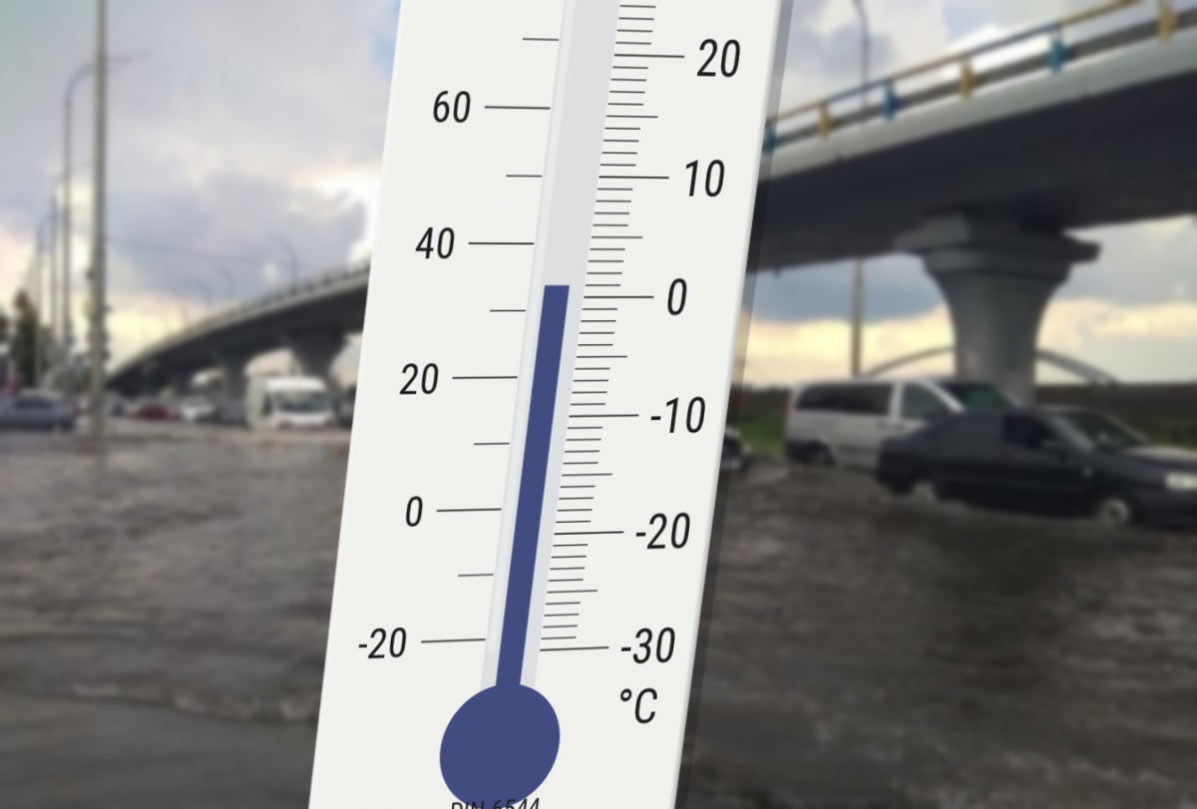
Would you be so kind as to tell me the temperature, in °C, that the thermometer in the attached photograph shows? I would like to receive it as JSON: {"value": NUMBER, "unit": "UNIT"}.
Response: {"value": 1, "unit": "°C"}
